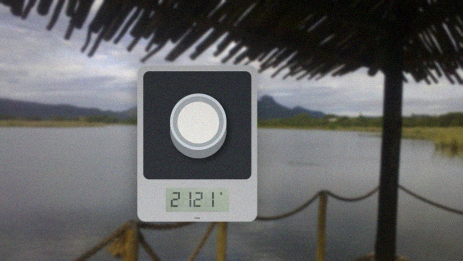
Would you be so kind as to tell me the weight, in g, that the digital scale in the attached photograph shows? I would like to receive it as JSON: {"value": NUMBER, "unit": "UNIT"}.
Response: {"value": 2121, "unit": "g"}
